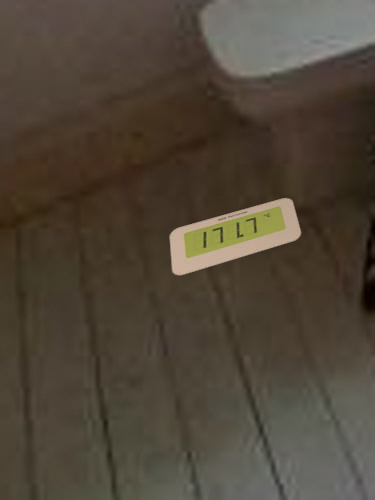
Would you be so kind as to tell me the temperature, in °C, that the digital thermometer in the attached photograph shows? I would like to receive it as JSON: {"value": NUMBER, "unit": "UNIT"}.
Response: {"value": 171.7, "unit": "°C"}
